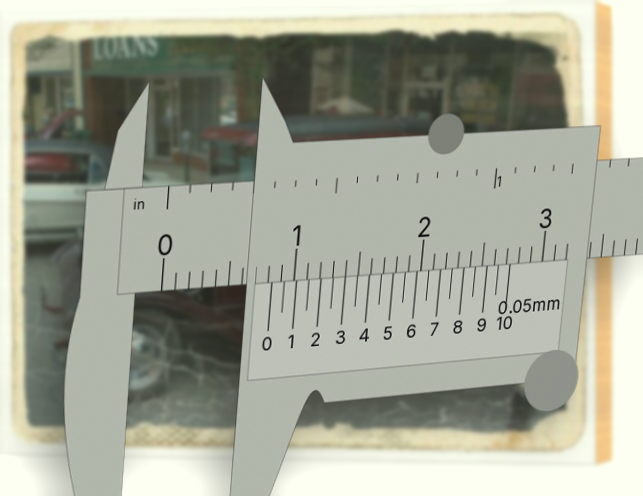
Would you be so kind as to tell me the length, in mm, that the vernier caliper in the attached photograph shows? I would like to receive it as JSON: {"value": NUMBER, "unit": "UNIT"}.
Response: {"value": 8.3, "unit": "mm"}
